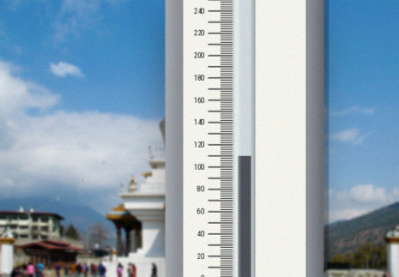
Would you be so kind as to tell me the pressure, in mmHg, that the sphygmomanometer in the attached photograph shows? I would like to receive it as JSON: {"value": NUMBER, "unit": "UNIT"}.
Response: {"value": 110, "unit": "mmHg"}
